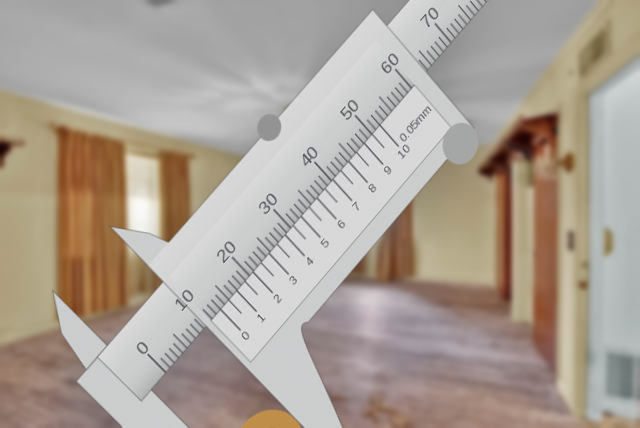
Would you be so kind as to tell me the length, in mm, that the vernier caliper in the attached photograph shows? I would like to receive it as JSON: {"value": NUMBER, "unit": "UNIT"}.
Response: {"value": 13.0, "unit": "mm"}
